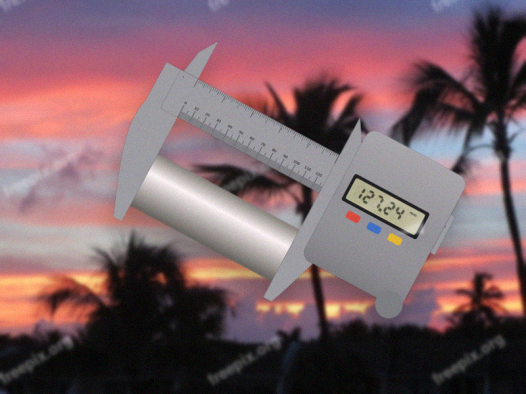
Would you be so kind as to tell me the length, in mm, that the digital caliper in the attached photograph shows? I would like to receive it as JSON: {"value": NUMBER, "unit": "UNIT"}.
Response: {"value": 127.24, "unit": "mm"}
